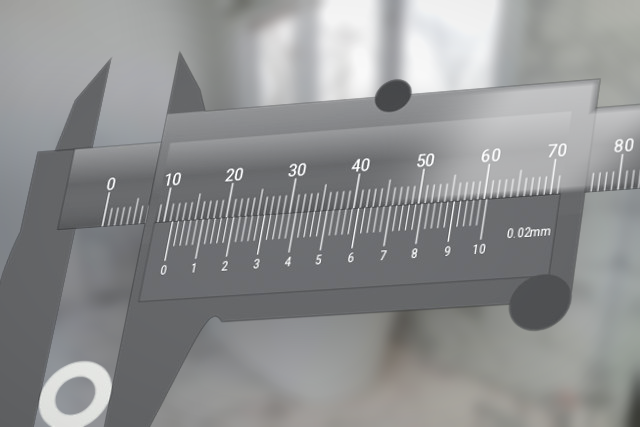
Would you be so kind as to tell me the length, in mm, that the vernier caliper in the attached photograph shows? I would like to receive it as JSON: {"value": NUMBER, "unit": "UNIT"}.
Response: {"value": 11.4, "unit": "mm"}
